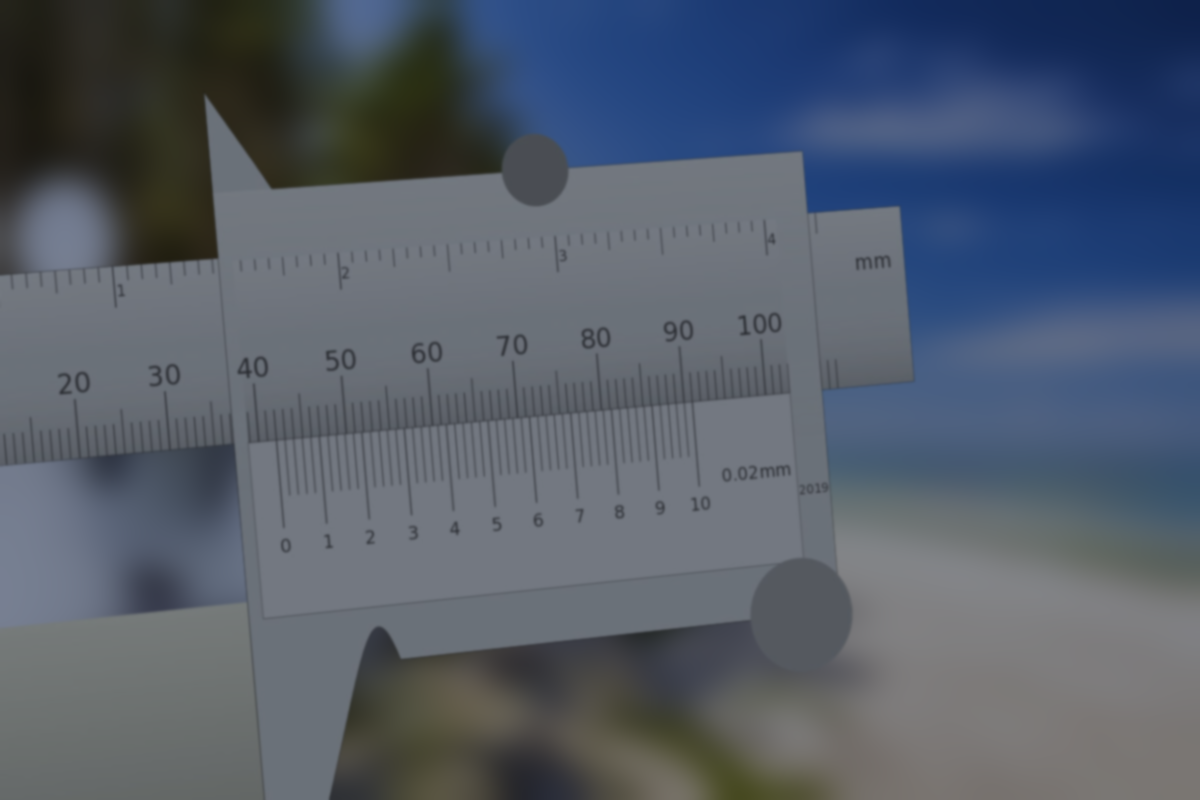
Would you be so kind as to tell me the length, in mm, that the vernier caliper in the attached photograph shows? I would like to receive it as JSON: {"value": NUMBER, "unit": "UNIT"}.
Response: {"value": 42.0, "unit": "mm"}
